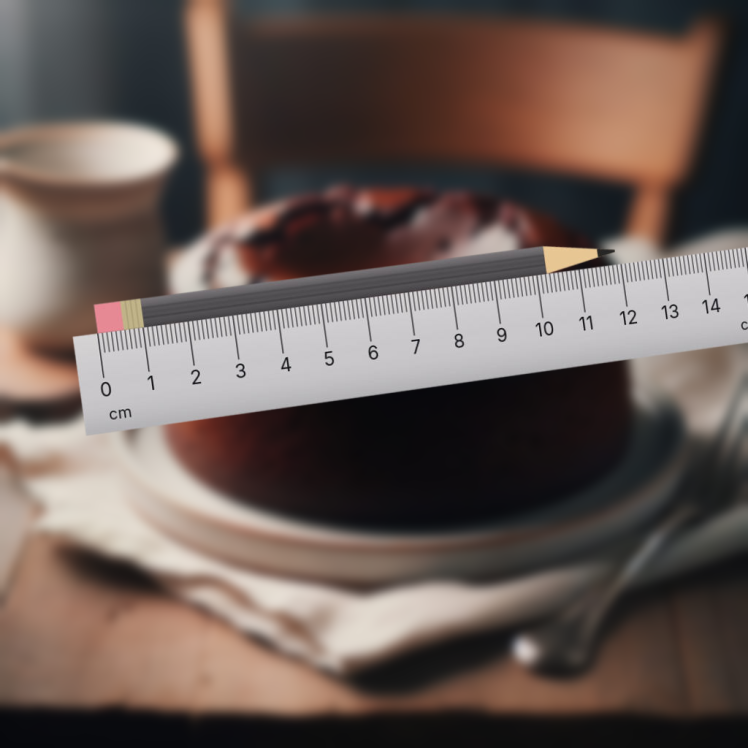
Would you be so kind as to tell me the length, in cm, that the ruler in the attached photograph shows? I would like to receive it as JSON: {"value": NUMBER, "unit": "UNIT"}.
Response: {"value": 11.9, "unit": "cm"}
